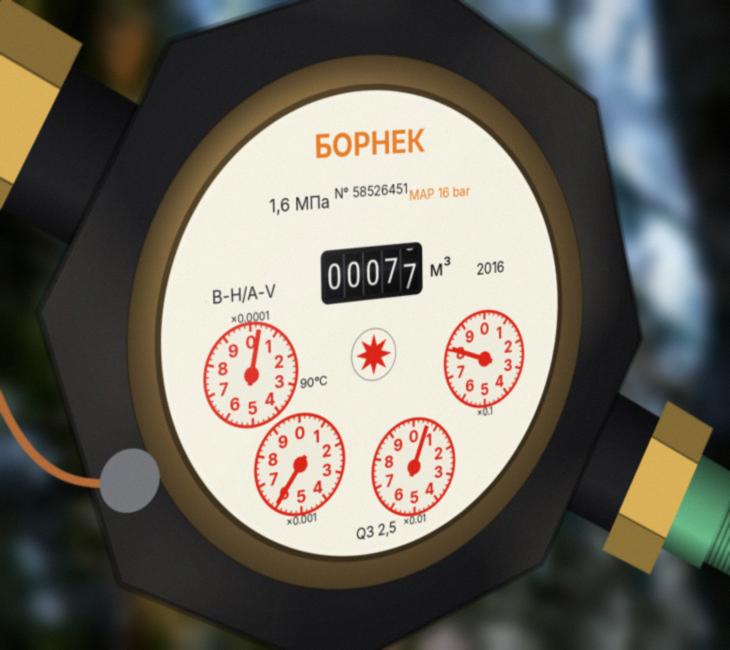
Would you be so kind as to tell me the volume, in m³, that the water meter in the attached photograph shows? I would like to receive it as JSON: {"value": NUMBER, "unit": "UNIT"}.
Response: {"value": 76.8060, "unit": "m³"}
